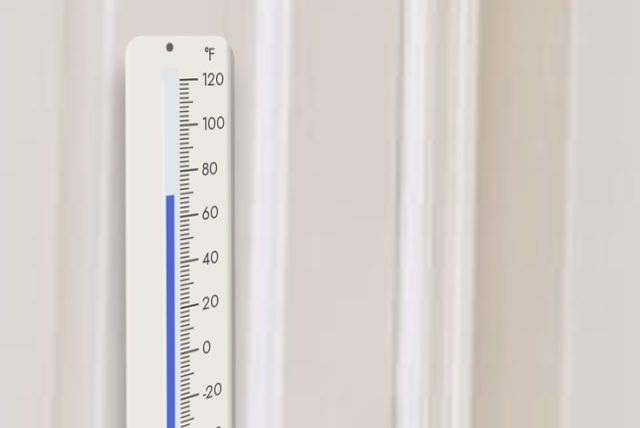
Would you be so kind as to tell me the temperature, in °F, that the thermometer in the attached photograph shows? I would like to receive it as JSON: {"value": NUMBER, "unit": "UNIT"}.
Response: {"value": 70, "unit": "°F"}
